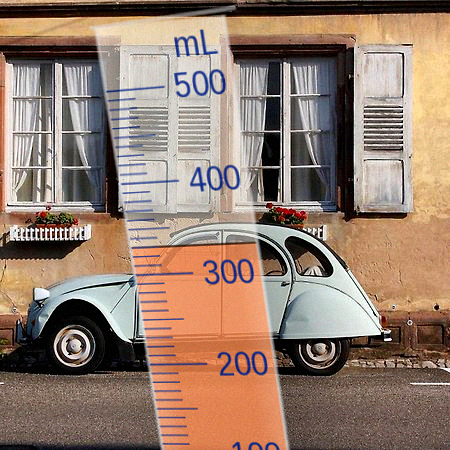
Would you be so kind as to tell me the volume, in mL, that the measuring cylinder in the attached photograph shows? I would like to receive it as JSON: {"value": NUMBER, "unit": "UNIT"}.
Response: {"value": 330, "unit": "mL"}
